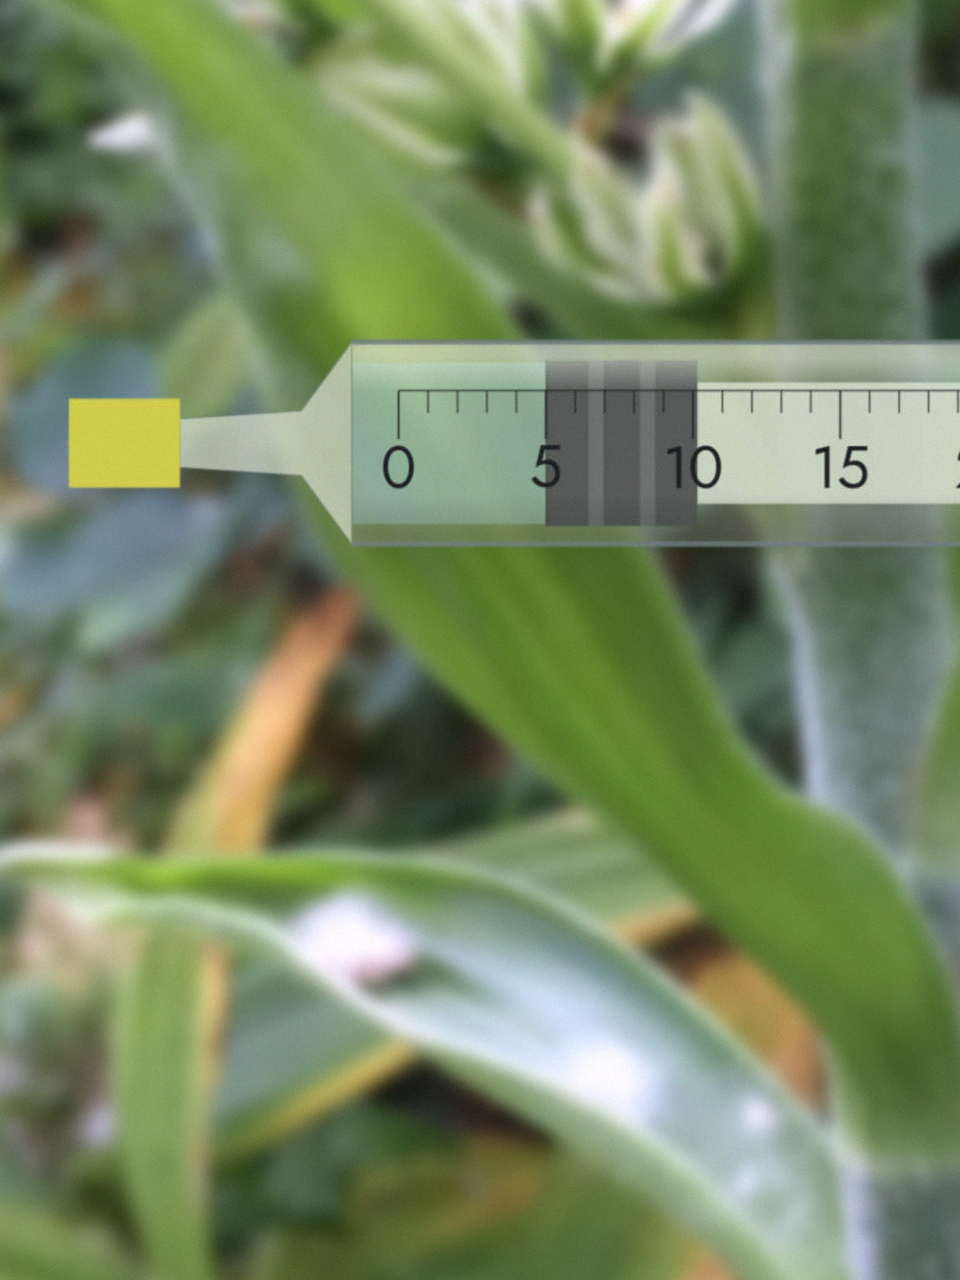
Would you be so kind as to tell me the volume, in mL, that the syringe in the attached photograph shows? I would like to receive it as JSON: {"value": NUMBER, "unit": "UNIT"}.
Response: {"value": 5, "unit": "mL"}
